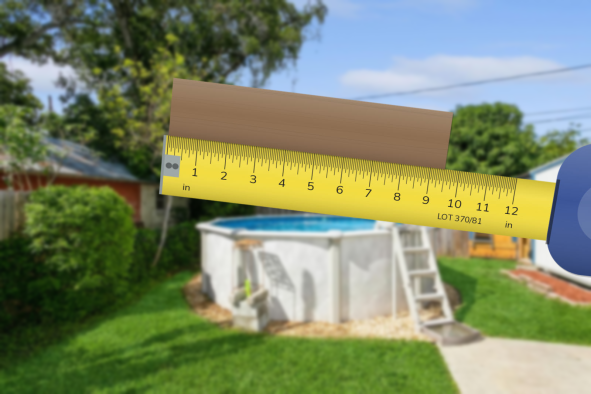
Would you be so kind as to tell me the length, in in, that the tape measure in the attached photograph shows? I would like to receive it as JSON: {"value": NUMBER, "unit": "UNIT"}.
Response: {"value": 9.5, "unit": "in"}
